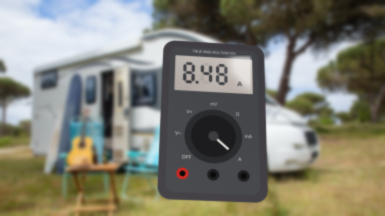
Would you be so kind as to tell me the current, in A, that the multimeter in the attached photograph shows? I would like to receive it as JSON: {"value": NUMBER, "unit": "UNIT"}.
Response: {"value": 8.48, "unit": "A"}
